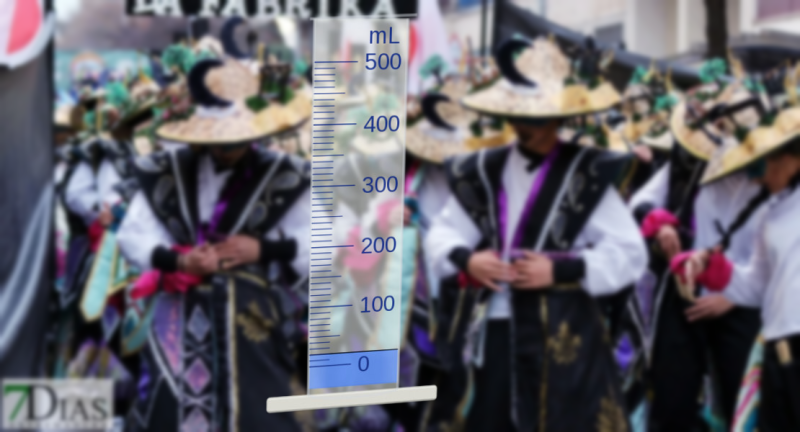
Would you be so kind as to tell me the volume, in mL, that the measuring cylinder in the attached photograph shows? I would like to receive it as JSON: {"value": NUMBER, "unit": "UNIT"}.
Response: {"value": 20, "unit": "mL"}
